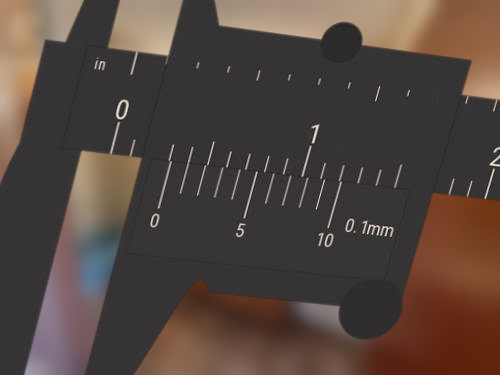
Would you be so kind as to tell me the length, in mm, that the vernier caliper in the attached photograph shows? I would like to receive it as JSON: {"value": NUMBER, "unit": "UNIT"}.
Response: {"value": 3.1, "unit": "mm"}
